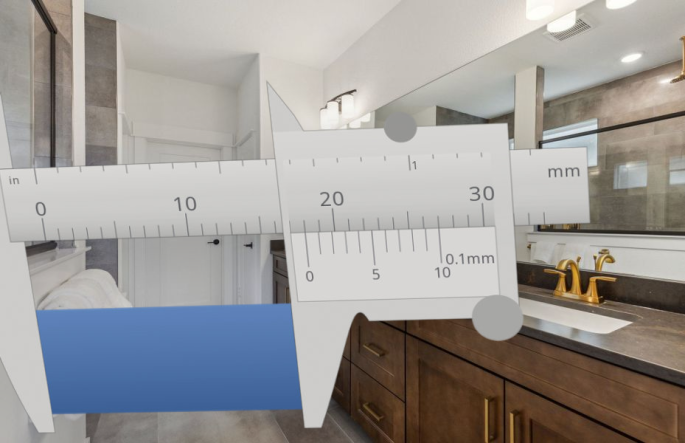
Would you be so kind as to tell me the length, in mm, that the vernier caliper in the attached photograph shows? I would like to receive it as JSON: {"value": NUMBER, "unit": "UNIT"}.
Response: {"value": 18.0, "unit": "mm"}
